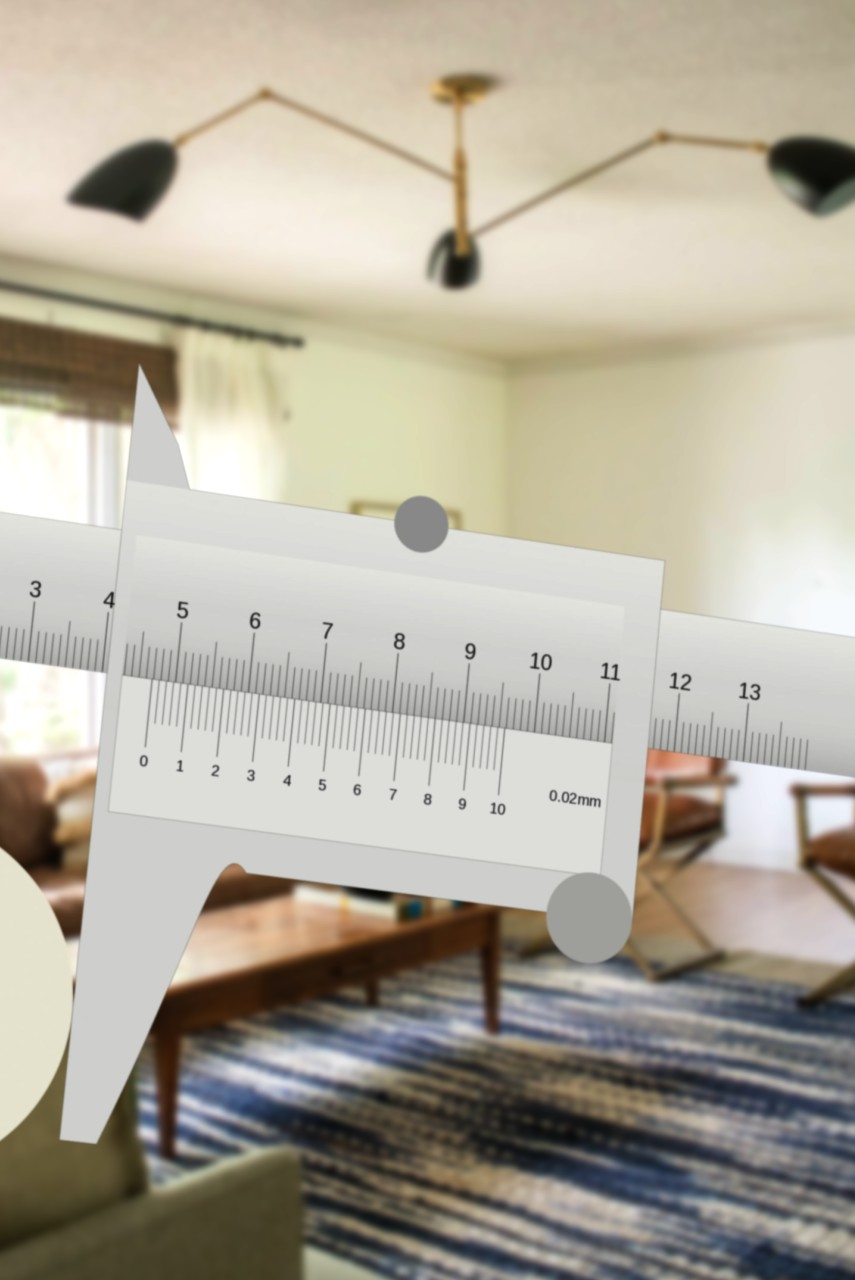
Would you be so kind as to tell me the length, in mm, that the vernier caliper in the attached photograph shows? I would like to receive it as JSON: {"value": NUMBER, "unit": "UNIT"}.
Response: {"value": 46.8, "unit": "mm"}
